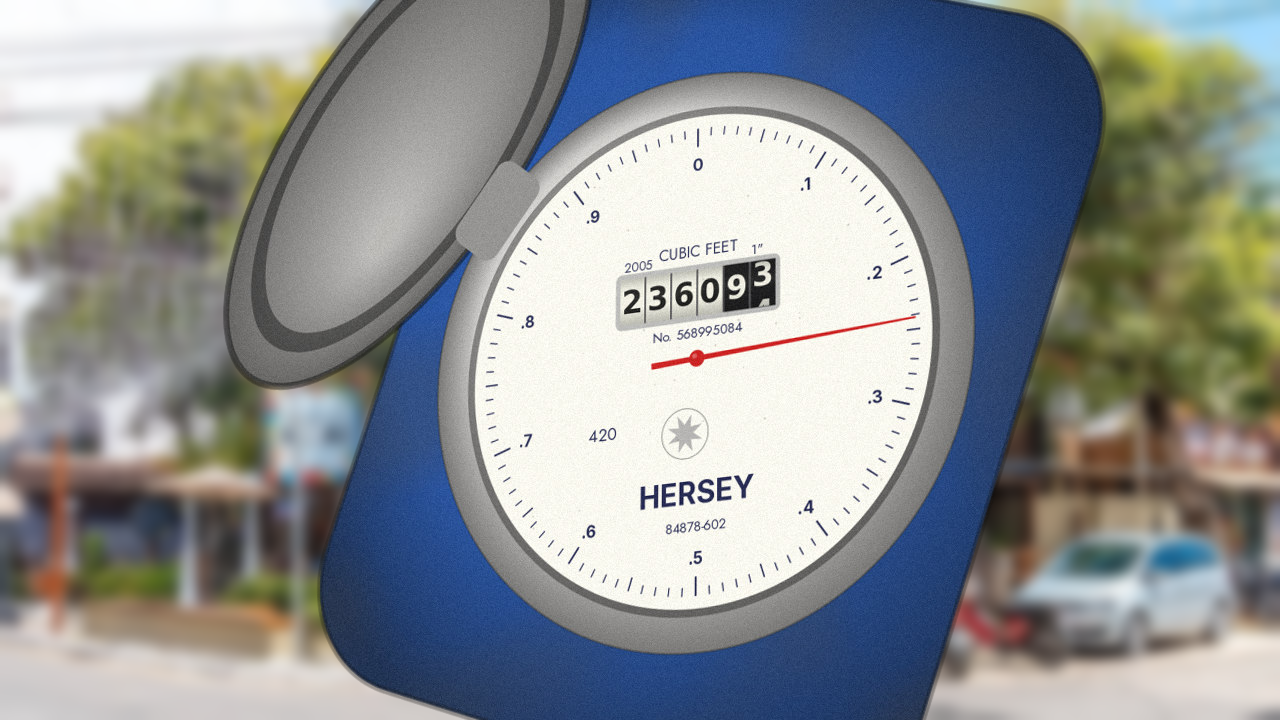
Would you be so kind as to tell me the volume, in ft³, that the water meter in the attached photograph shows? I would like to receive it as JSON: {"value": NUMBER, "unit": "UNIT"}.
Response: {"value": 236093.24, "unit": "ft³"}
